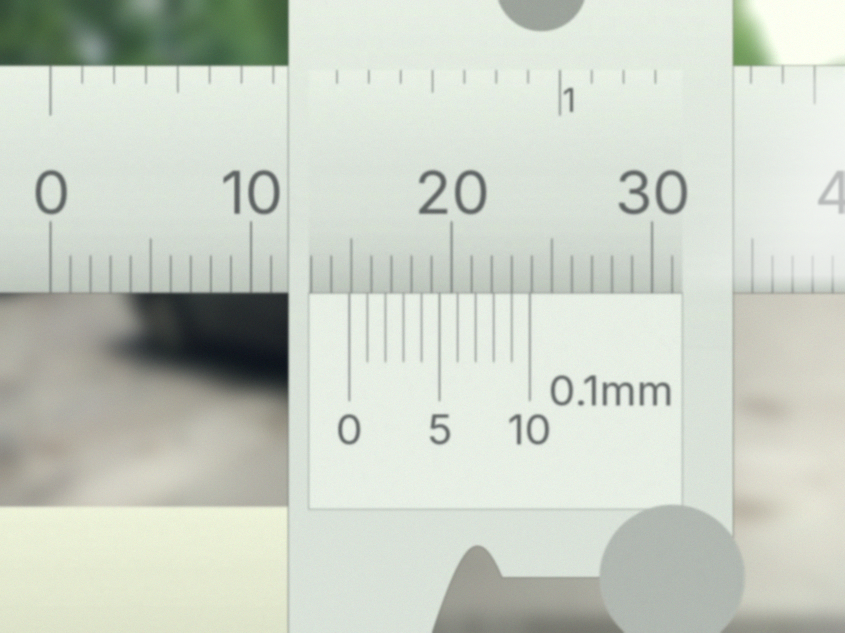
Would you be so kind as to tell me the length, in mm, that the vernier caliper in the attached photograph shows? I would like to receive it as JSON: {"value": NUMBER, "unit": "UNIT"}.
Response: {"value": 14.9, "unit": "mm"}
